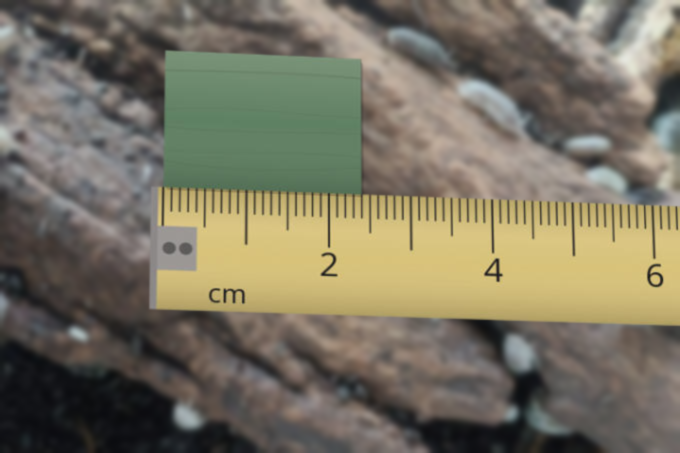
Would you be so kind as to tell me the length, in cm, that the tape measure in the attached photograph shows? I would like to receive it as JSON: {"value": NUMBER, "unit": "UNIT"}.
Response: {"value": 2.4, "unit": "cm"}
